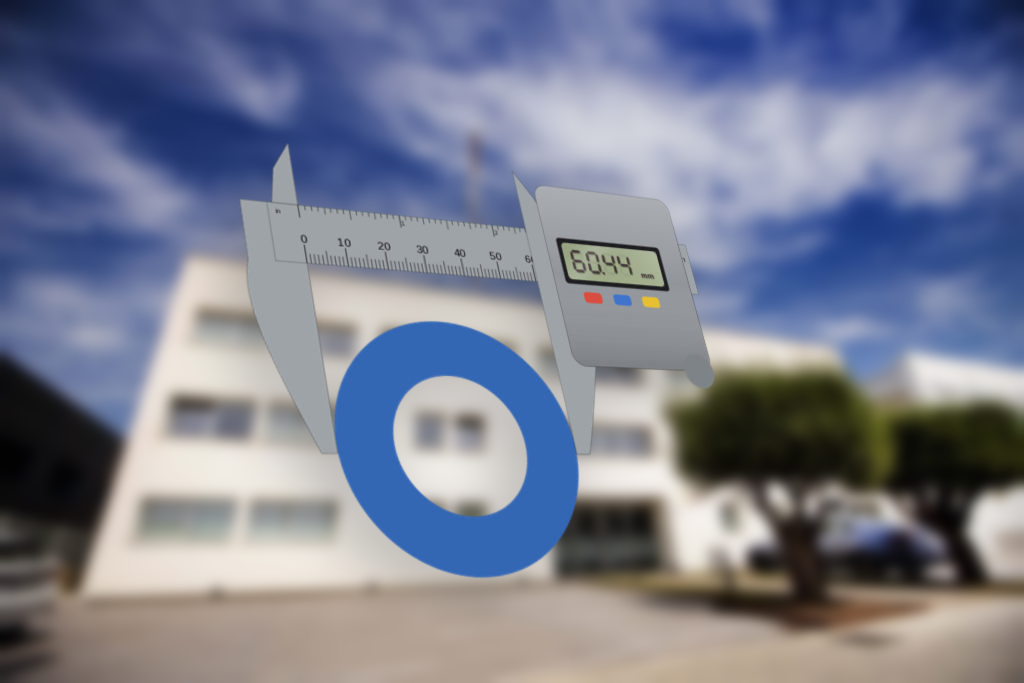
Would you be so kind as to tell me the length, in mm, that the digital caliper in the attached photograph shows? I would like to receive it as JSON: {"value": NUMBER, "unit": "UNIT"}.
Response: {"value": 60.44, "unit": "mm"}
